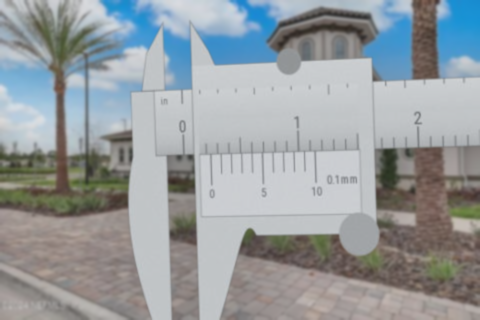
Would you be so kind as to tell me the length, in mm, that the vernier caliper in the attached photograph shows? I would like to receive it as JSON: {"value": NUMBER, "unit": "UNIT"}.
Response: {"value": 2.4, "unit": "mm"}
